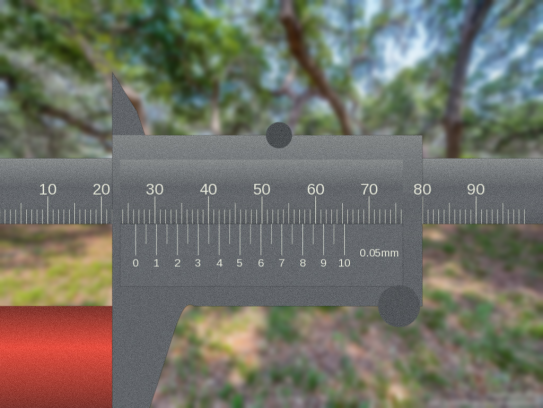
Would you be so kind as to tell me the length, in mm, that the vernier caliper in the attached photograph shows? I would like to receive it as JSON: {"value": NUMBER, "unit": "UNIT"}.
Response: {"value": 26.4, "unit": "mm"}
